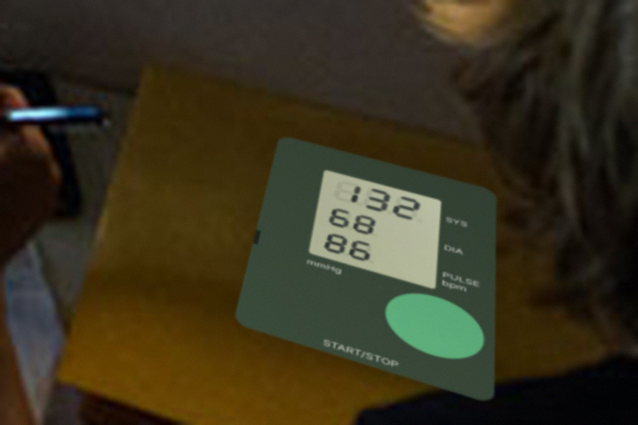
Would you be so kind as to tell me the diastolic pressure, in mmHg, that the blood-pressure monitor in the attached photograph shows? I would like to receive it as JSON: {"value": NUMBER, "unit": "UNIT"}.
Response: {"value": 68, "unit": "mmHg"}
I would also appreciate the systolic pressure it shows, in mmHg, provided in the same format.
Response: {"value": 132, "unit": "mmHg"}
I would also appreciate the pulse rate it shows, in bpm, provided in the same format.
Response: {"value": 86, "unit": "bpm"}
